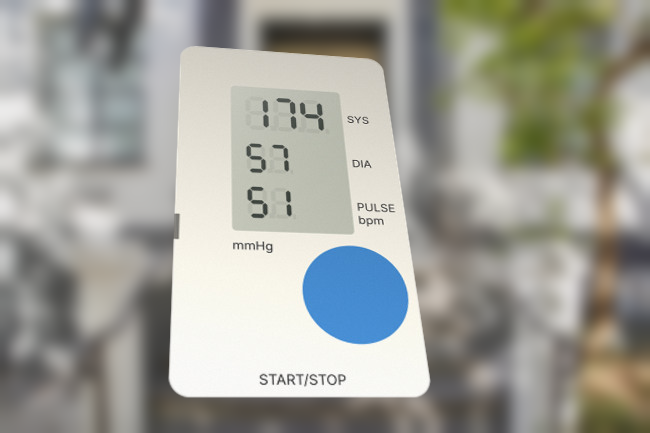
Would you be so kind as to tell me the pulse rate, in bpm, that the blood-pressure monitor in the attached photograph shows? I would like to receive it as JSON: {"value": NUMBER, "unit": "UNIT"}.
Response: {"value": 51, "unit": "bpm"}
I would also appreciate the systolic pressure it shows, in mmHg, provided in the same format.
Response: {"value": 174, "unit": "mmHg"}
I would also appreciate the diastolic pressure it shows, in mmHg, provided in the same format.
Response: {"value": 57, "unit": "mmHg"}
